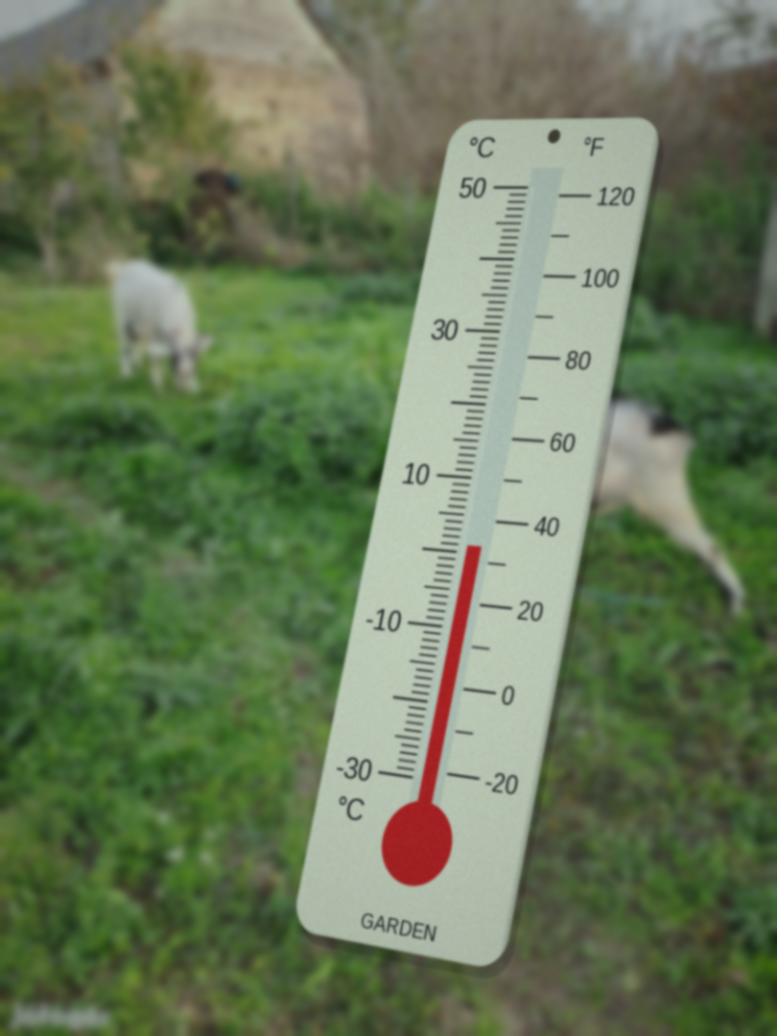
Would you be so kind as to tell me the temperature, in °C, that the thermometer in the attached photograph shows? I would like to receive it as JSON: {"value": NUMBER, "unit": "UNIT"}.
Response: {"value": 1, "unit": "°C"}
